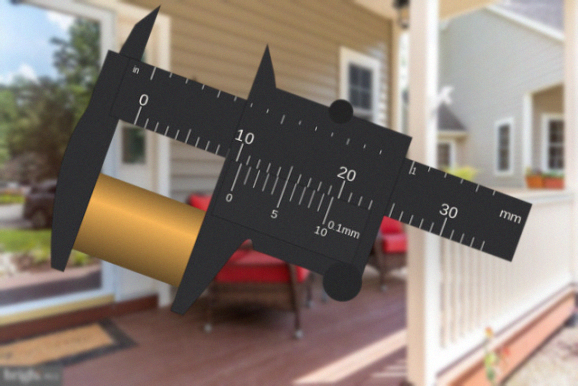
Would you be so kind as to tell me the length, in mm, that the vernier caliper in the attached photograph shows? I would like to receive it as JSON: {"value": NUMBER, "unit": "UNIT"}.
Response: {"value": 10.5, "unit": "mm"}
